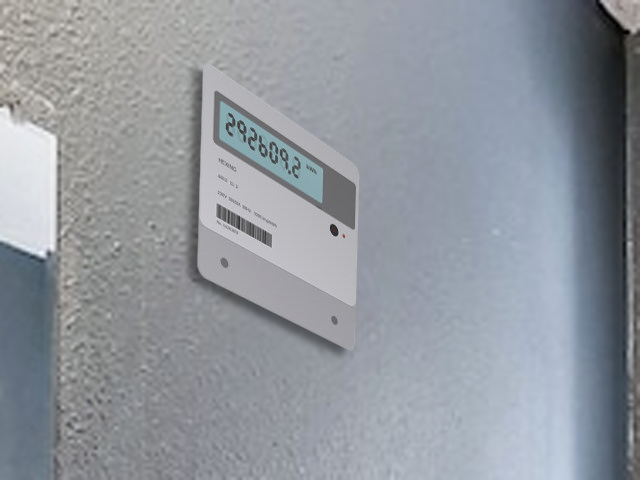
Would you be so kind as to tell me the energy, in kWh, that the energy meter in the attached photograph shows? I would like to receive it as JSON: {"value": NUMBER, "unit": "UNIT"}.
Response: {"value": 292609.2, "unit": "kWh"}
